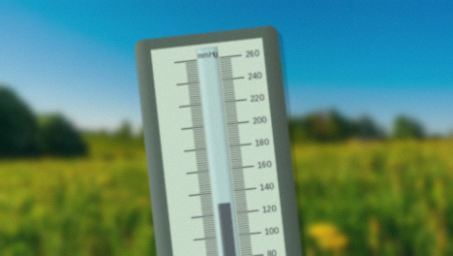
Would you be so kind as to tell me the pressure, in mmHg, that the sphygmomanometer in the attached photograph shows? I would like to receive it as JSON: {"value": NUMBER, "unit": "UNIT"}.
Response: {"value": 130, "unit": "mmHg"}
